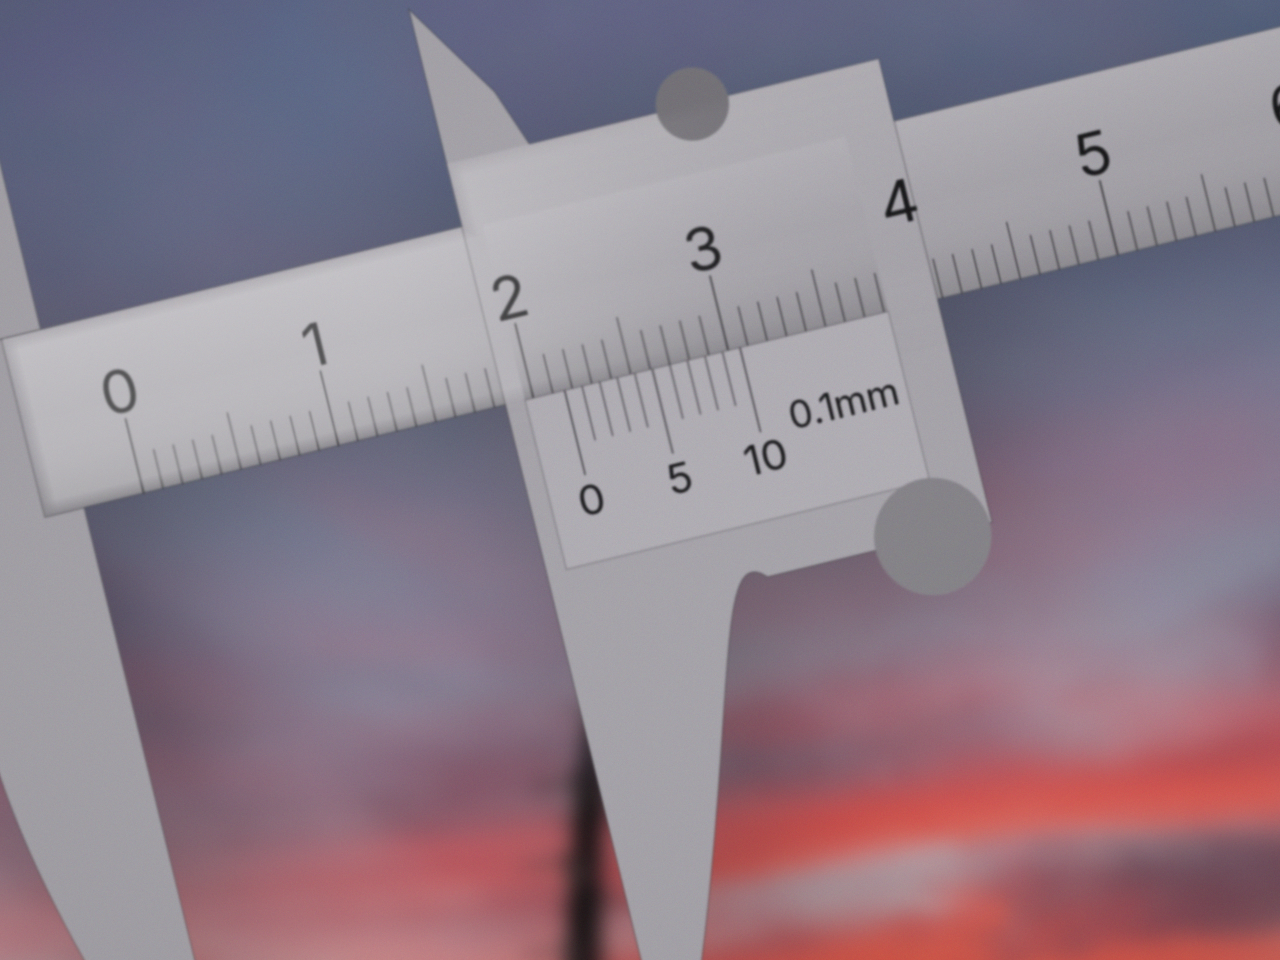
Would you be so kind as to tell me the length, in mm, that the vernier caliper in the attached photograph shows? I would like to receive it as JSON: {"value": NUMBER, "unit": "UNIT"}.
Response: {"value": 21.6, "unit": "mm"}
